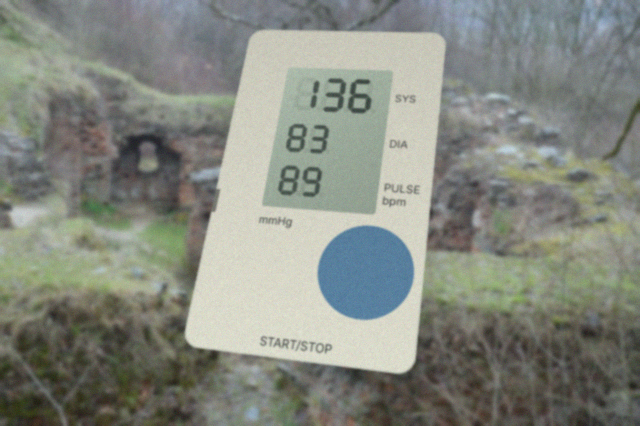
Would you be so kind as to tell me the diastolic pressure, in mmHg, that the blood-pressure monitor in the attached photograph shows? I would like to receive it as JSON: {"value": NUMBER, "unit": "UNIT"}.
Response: {"value": 83, "unit": "mmHg"}
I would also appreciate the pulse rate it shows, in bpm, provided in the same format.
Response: {"value": 89, "unit": "bpm"}
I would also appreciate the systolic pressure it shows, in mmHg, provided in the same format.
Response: {"value": 136, "unit": "mmHg"}
